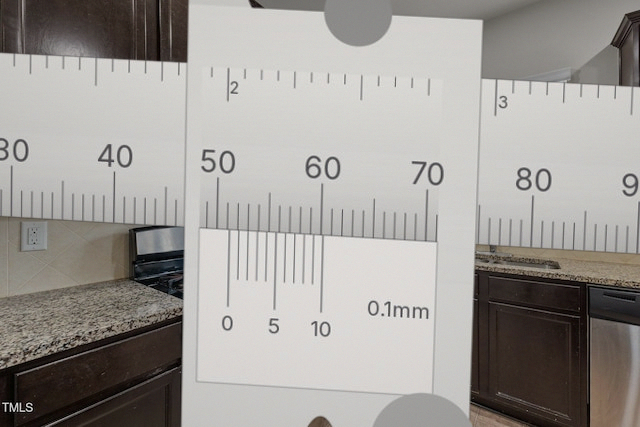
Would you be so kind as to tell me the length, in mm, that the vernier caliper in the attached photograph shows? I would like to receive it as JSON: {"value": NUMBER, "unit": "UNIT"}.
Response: {"value": 51.2, "unit": "mm"}
